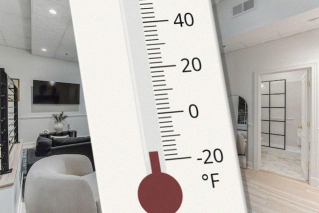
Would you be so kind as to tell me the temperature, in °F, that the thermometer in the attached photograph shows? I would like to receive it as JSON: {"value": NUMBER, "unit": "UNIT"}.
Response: {"value": -16, "unit": "°F"}
